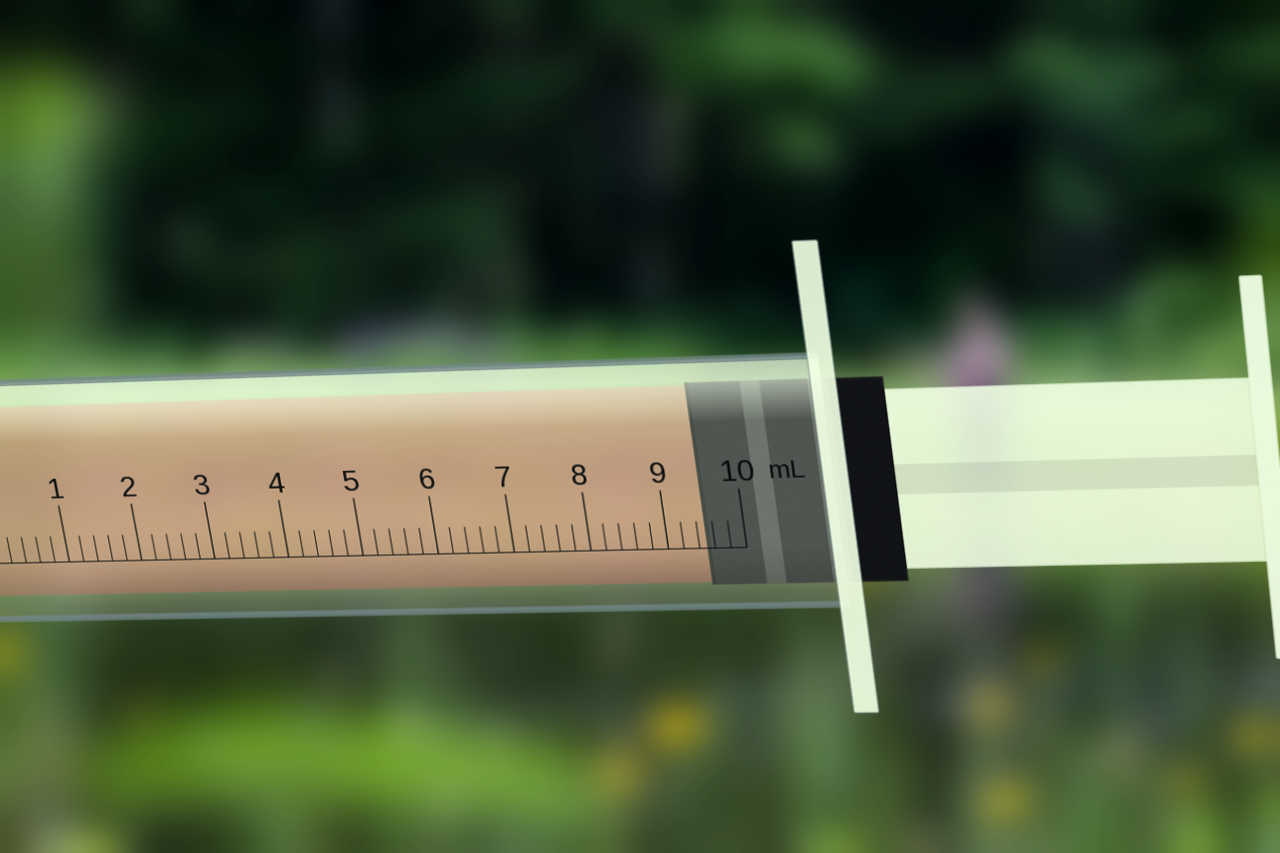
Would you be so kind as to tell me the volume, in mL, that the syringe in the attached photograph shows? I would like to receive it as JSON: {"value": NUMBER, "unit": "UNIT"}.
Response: {"value": 9.5, "unit": "mL"}
